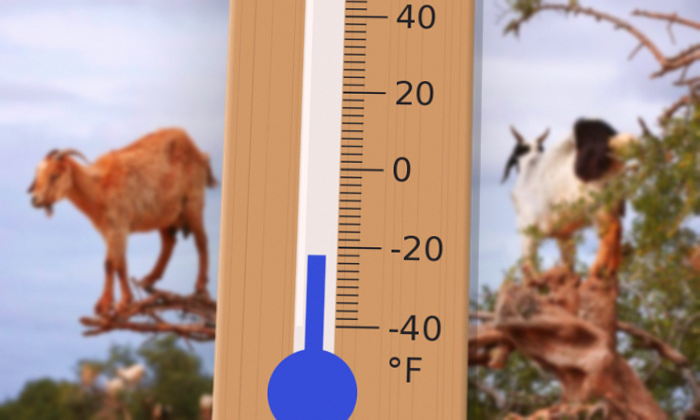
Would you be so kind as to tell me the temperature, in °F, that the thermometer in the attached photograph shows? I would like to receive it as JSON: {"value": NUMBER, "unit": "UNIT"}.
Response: {"value": -22, "unit": "°F"}
